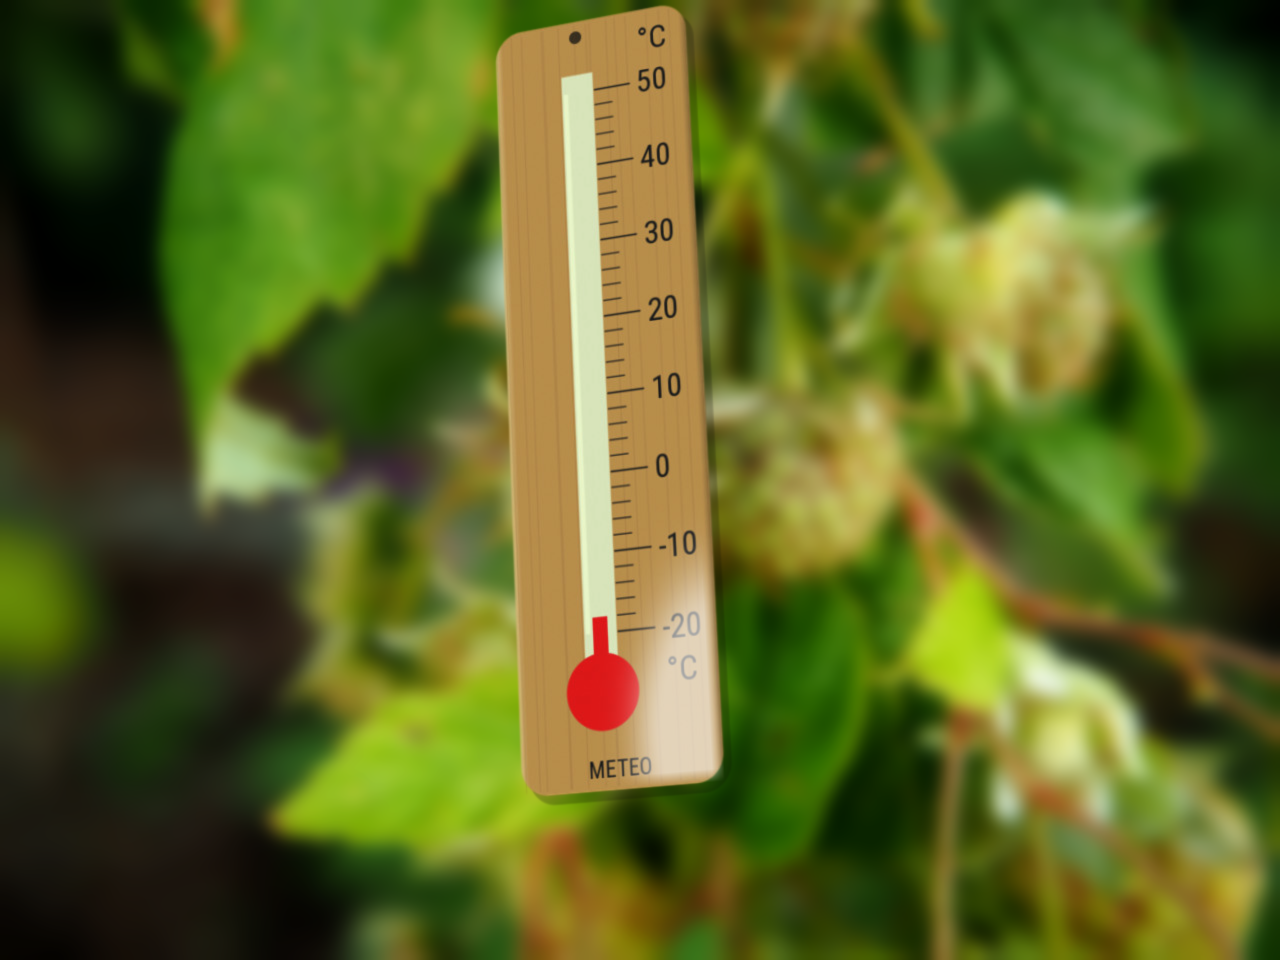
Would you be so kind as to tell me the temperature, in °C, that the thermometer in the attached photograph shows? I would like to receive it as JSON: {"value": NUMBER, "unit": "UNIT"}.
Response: {"value": -18, "unit": "°C"}
